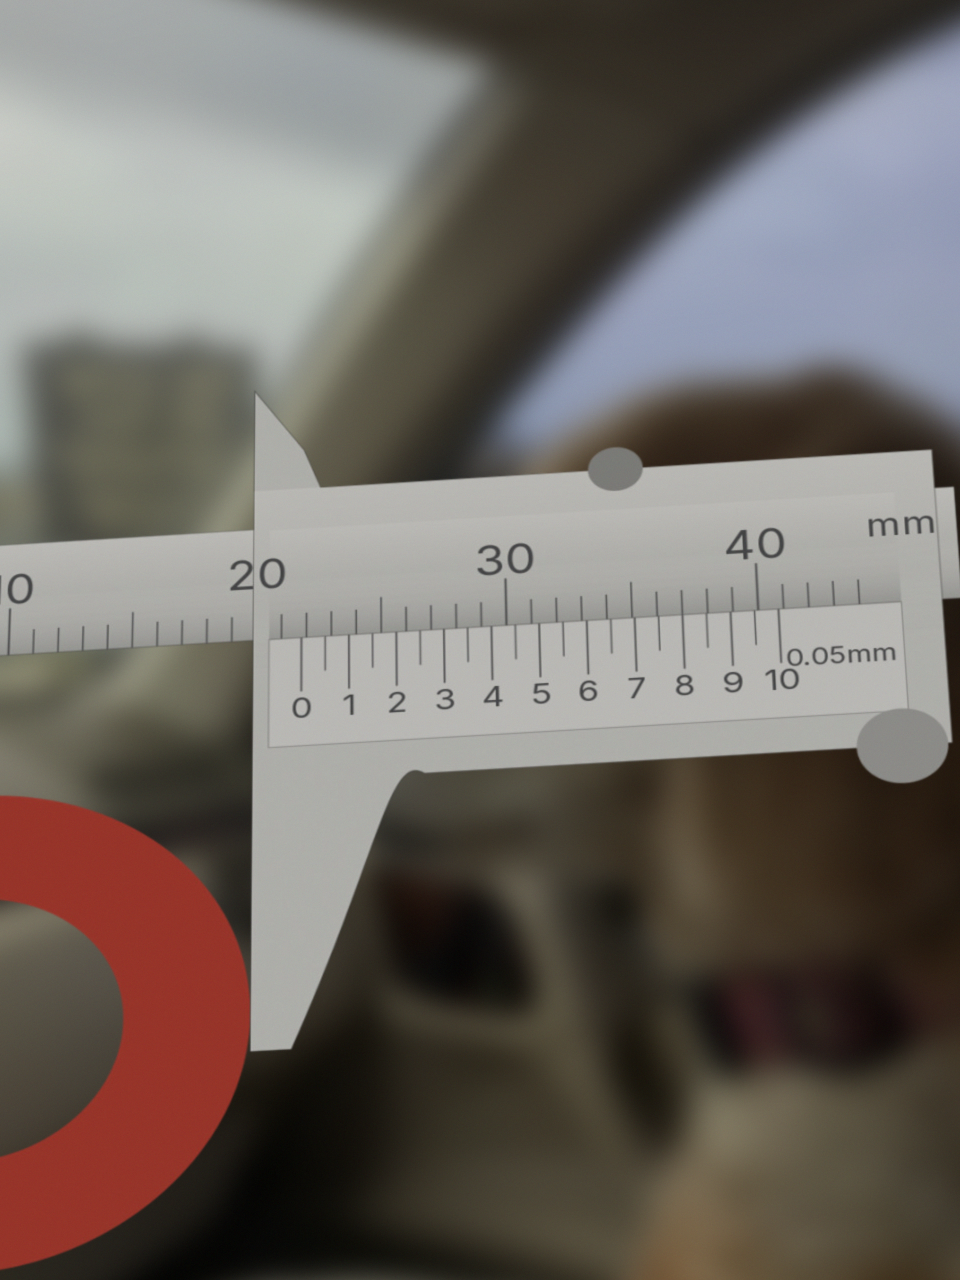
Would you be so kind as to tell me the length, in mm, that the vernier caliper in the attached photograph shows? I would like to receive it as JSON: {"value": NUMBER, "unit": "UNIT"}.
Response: {"value": 21.8, "unit": "mm"}
